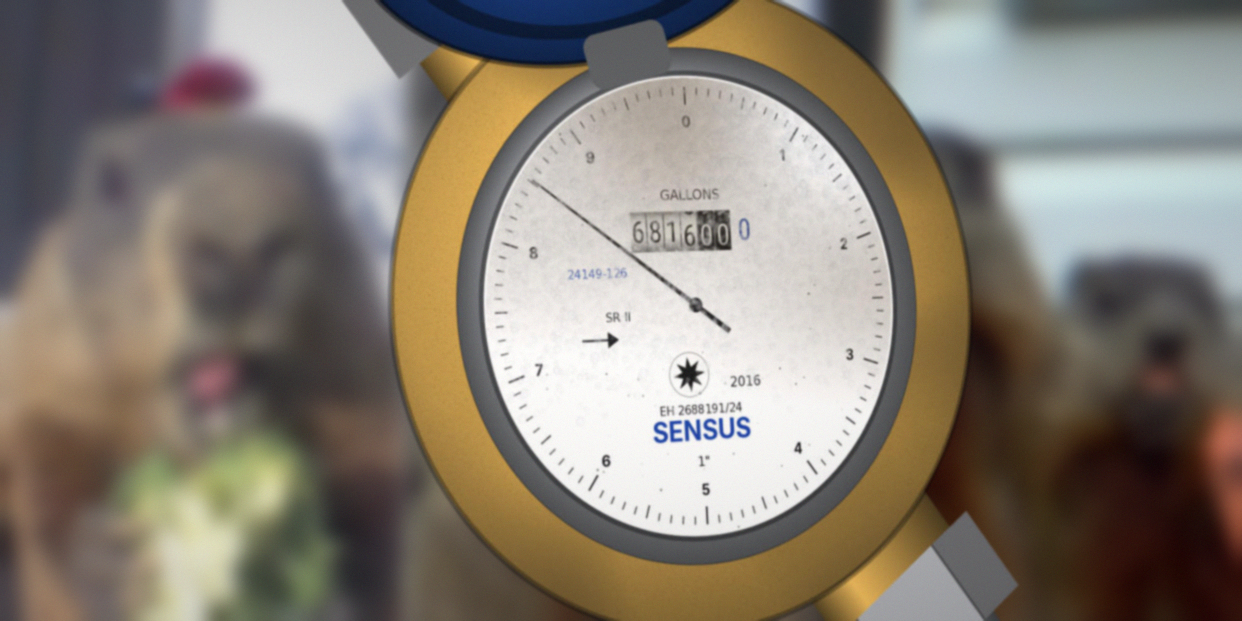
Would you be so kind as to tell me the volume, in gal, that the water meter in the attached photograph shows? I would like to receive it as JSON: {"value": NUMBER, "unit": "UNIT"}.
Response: {"value": 6815998.5, "unit": "gal"}
